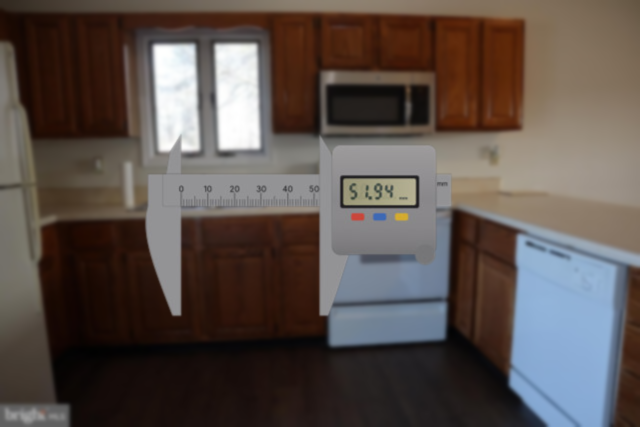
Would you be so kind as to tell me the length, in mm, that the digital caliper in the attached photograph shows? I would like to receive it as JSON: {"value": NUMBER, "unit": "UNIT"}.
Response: {"value": 51.94, "unit": "mm"}
